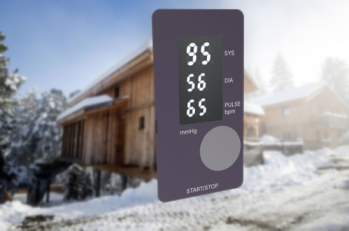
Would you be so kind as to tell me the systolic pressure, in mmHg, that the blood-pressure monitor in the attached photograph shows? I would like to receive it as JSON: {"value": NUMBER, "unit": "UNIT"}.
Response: {"value": 95, "unit": "mmHg"}
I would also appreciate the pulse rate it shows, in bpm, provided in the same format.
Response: {"value": 65, "unit": "bpm"}
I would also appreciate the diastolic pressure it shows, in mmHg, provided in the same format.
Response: {"value": 56, "unit": "mmHg"}
